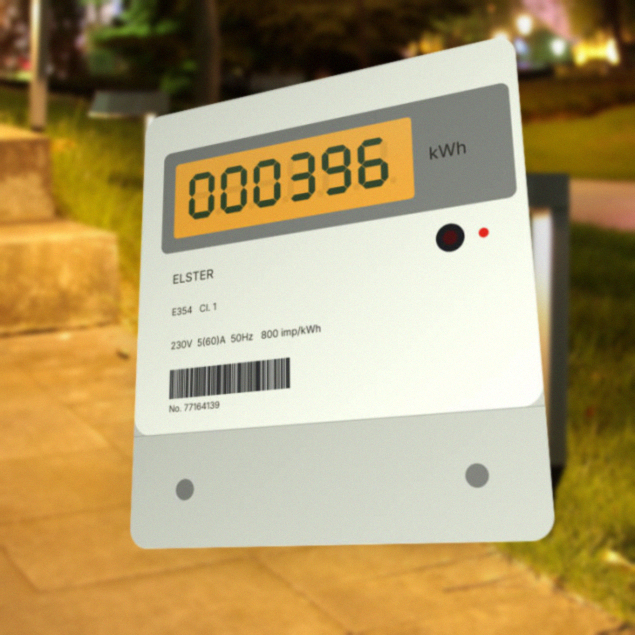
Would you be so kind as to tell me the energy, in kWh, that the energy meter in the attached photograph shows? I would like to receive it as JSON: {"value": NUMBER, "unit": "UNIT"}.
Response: {"value": 396, "unit": "kWh"}
